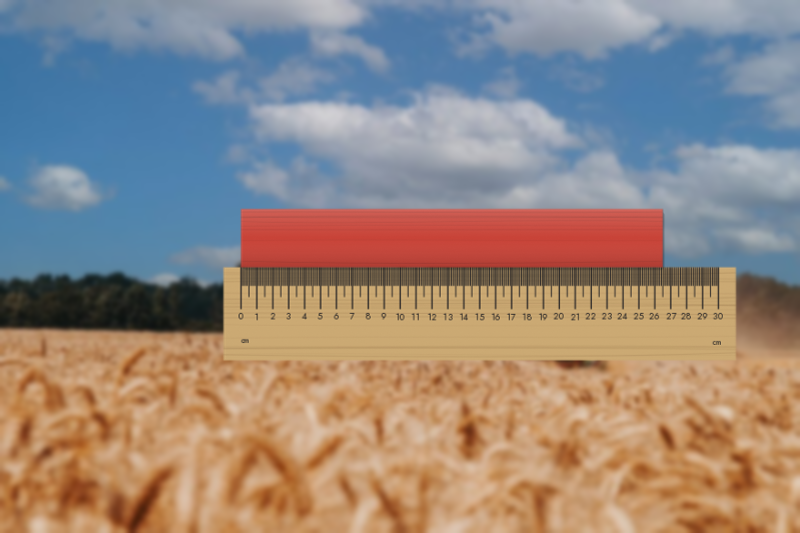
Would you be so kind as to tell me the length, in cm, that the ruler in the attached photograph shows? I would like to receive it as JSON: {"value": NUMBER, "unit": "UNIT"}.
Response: {"value": 26.5, "unit": "cm"}
